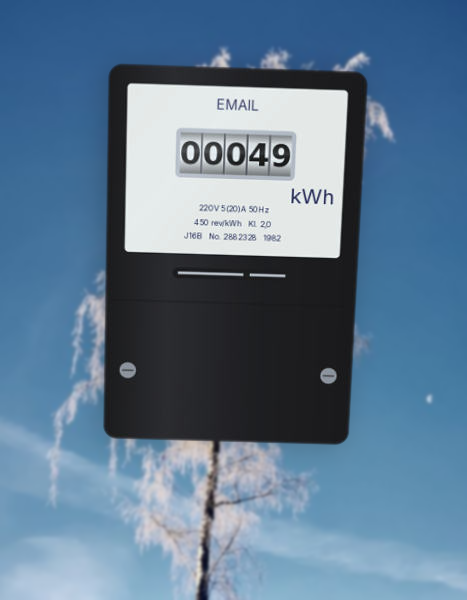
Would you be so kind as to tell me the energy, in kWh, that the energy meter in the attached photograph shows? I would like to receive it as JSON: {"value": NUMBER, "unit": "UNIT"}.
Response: {"value": 49, "unit": "kWh"}
